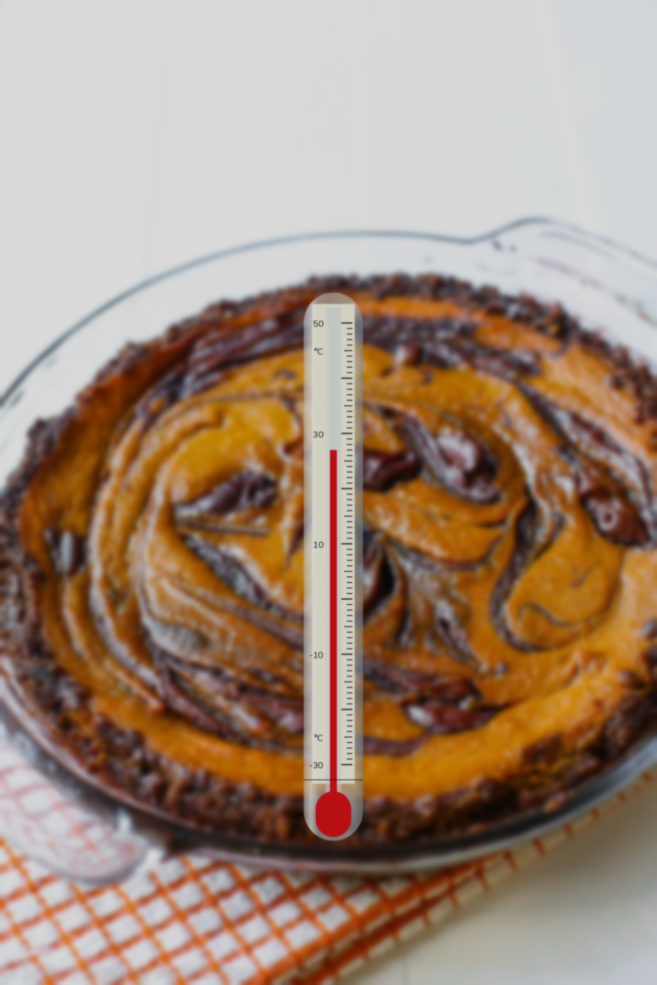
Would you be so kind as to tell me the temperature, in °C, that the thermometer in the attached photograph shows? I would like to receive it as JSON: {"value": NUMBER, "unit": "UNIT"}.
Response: {"value": 27, "unit": "°C"}
